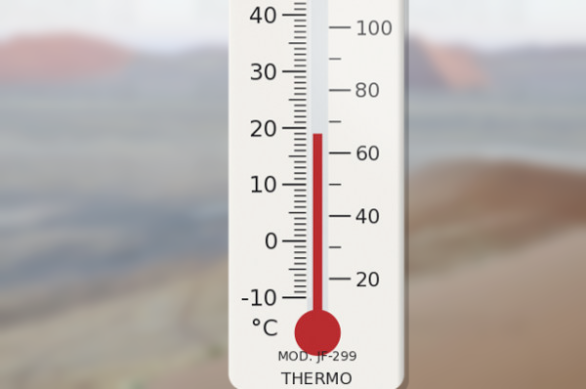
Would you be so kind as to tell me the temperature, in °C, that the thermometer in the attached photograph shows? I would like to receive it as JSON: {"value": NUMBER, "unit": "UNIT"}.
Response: {"value": 19, "unit": "°C"}
